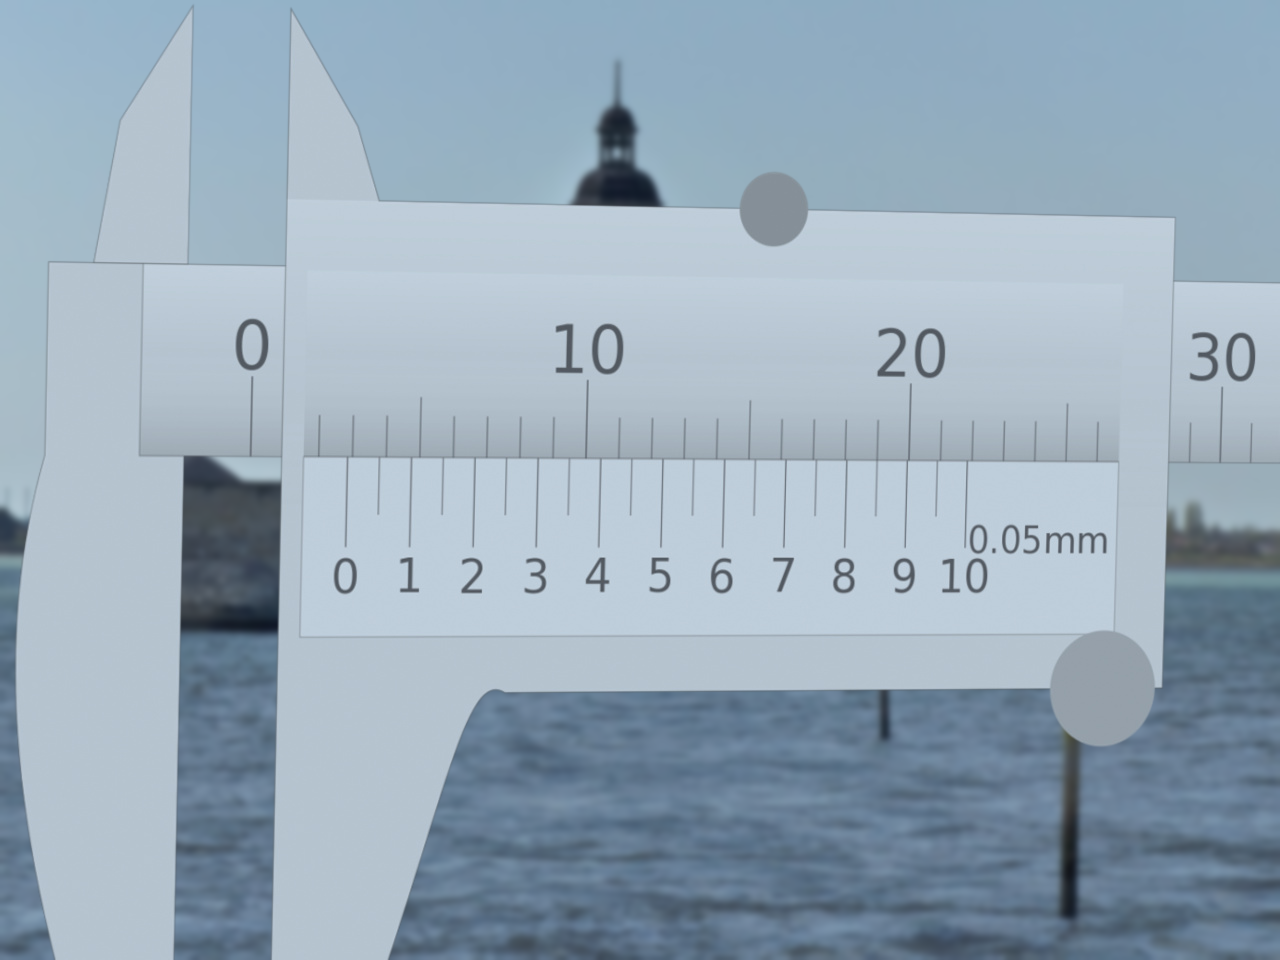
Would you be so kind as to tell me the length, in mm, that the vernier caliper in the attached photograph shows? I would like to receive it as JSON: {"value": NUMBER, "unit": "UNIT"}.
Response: {"value": 2.85, "unit": "mm"}
